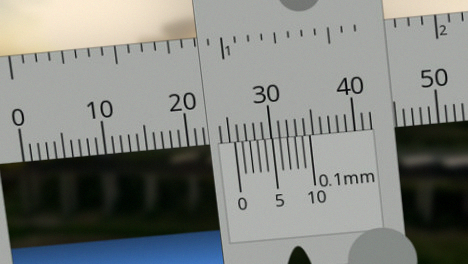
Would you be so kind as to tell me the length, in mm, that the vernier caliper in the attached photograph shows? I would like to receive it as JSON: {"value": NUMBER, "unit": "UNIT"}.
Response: {"value": 25.6, "unit": "mm"}
